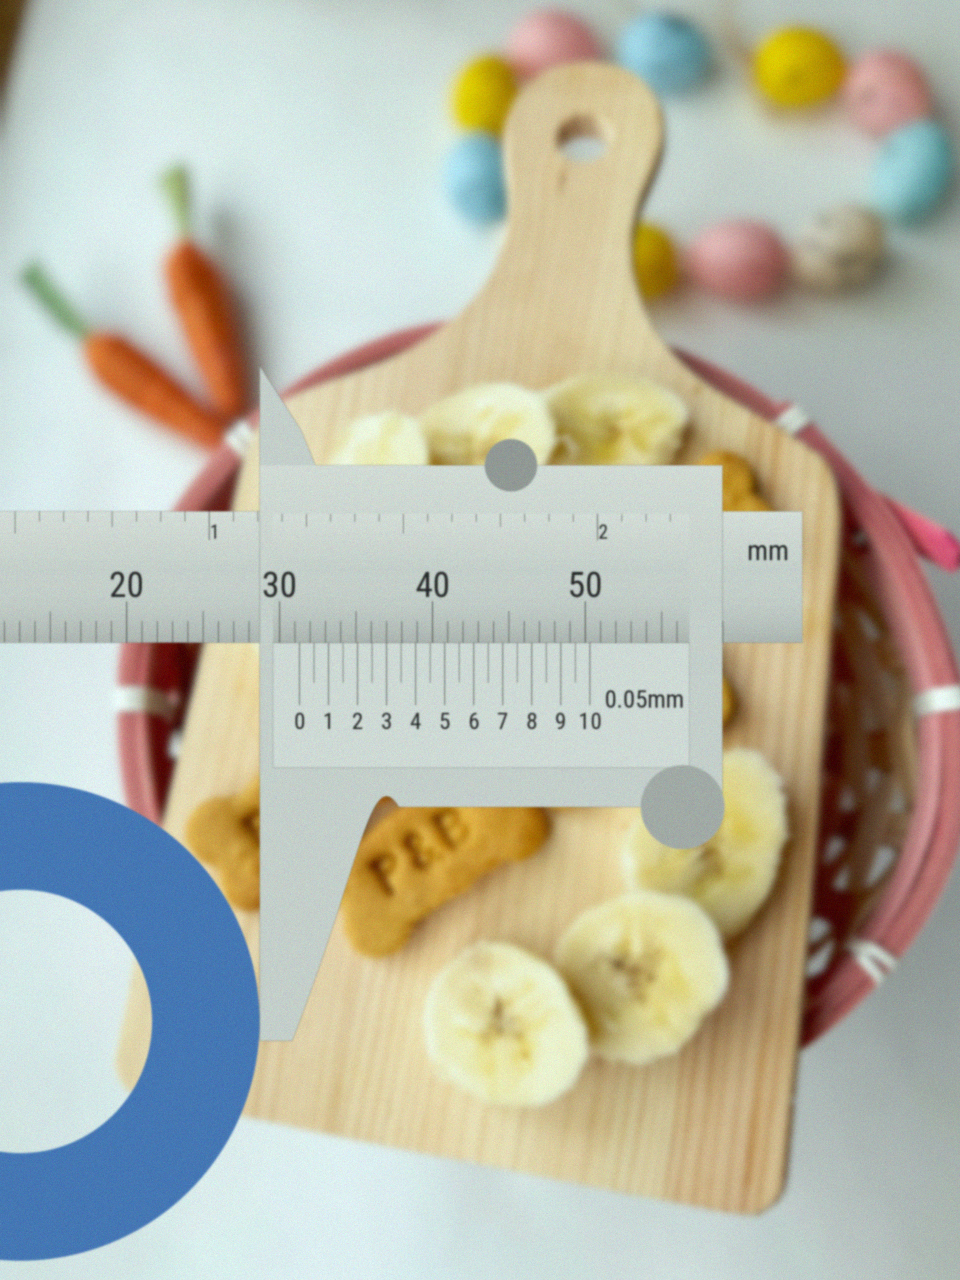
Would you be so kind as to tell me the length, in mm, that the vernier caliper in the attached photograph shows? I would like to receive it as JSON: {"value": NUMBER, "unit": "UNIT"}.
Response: {"value": 31.3, "unit": "mm"}
